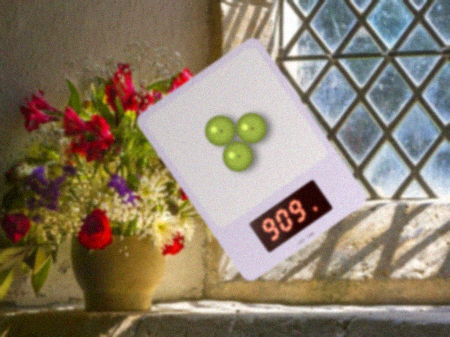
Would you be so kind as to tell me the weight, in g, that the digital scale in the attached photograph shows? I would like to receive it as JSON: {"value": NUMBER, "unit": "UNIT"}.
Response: {"value": 909, "unit": "g"}
